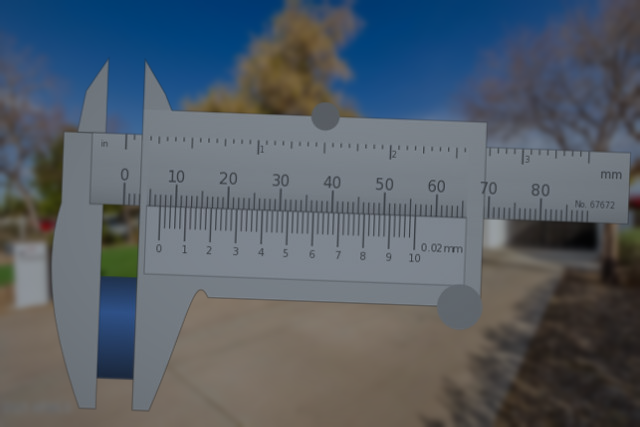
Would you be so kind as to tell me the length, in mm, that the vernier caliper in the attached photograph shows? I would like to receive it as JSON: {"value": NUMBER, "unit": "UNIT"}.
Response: {"value": 7.0, "unit": "mm"}
